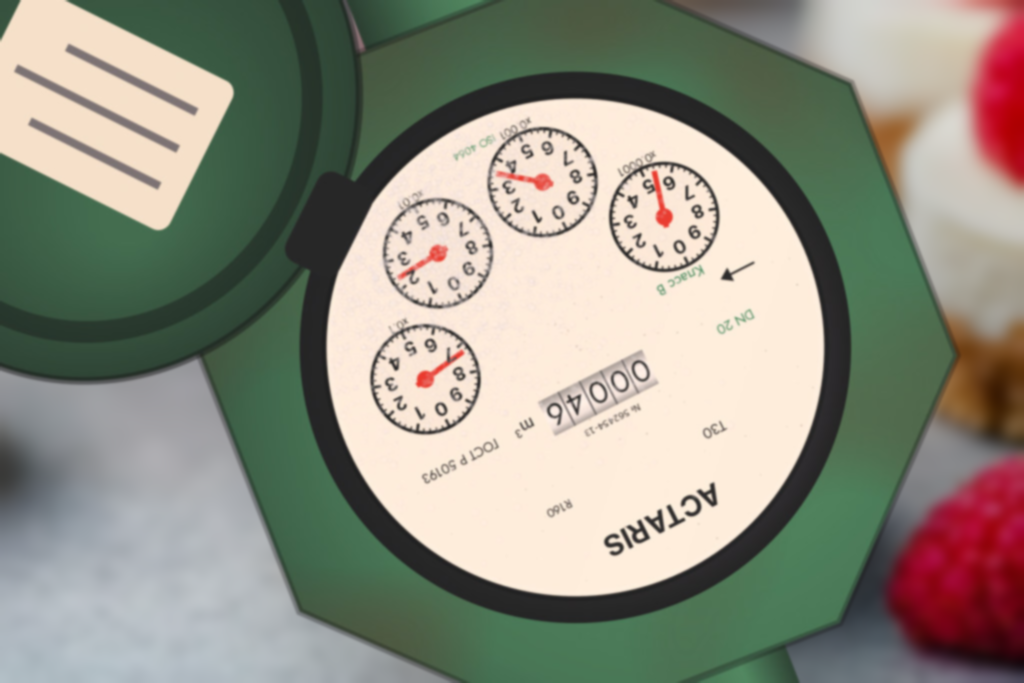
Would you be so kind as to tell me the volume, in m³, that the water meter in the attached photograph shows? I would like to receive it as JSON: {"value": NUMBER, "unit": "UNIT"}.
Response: {"value": 46.7235, "unit": "m³"}
